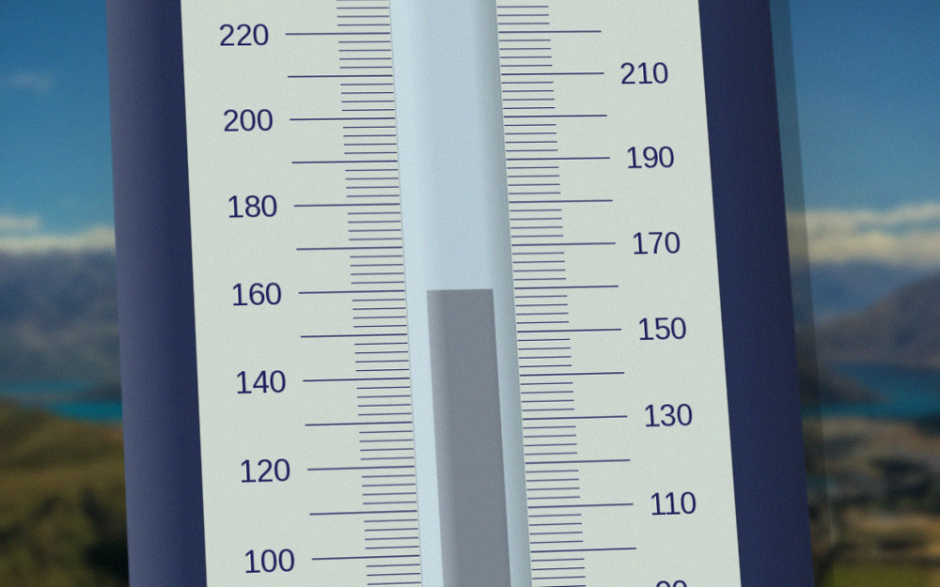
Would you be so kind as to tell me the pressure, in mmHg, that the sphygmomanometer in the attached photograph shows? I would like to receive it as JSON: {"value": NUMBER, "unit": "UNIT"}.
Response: {"value": 160, "unit": "mmHg"}
